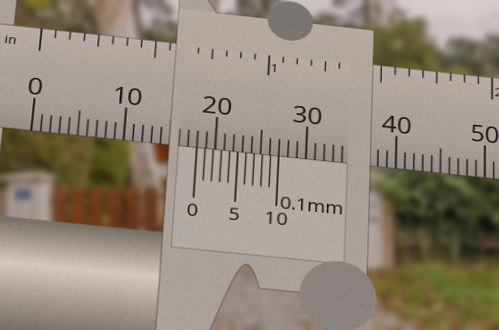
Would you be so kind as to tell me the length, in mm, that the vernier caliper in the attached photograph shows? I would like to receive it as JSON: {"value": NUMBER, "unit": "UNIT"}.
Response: {"value": 18.0, "unit": "mm"}
